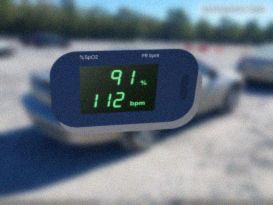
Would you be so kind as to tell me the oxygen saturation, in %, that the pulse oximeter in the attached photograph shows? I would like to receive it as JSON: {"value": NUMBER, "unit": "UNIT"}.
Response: {"value": 91, "unit": "%"}
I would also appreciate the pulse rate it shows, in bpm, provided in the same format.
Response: {"value": 112, "unit": "bpm"}
